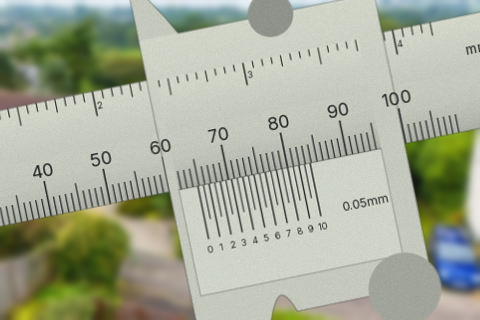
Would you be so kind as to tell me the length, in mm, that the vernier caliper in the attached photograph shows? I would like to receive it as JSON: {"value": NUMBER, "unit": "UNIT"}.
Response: {"value": 64.8, "unit": "mm"}
